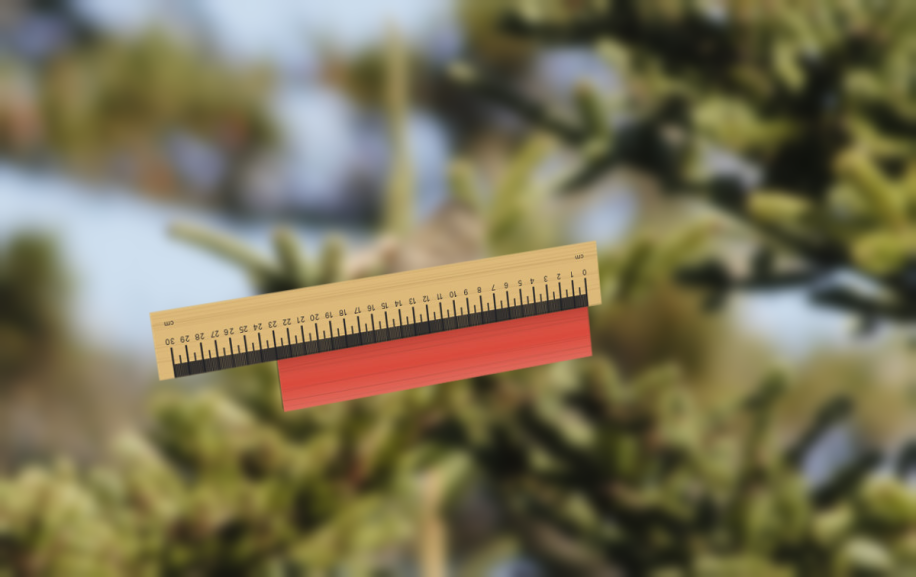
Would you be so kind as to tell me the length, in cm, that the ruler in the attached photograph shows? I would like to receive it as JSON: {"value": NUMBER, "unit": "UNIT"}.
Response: {"value": 23, "unit": "cm"}
